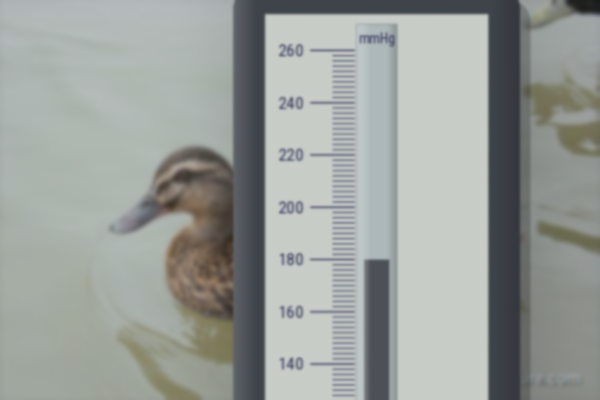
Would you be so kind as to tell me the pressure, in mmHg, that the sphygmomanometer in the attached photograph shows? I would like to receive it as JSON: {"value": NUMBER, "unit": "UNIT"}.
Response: {"value": 180, "unit": "mmHg"}
